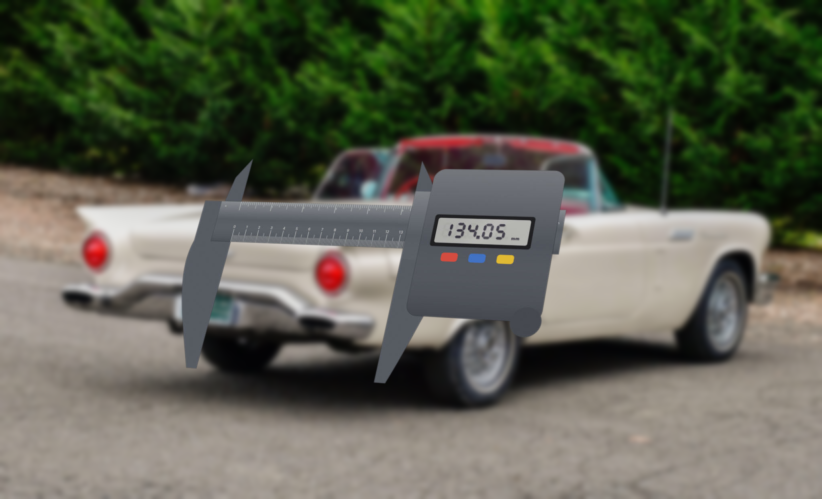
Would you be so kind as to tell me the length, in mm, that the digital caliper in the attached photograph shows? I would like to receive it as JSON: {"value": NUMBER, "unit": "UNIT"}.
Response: {"value": 134.05, "unit": "mm"}
